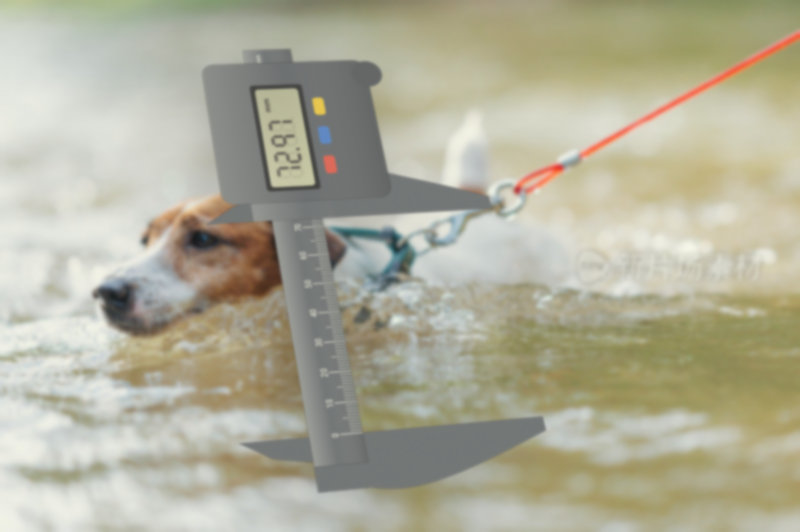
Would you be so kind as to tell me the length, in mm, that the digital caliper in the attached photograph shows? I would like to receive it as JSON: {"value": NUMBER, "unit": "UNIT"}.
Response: {"value": 72.97, "unit": "mm"}
